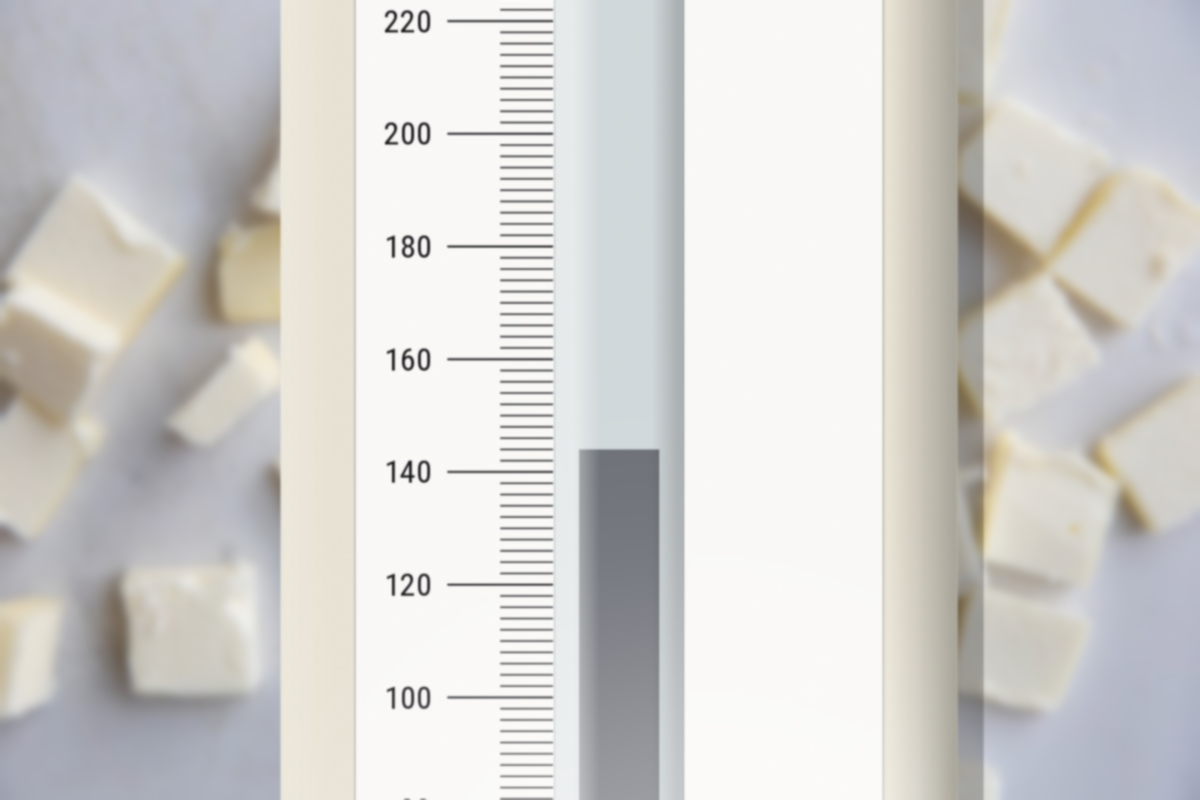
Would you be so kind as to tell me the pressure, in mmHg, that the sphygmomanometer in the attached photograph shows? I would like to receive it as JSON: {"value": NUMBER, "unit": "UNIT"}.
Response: {"value": 144, "unit": "mmHg"}
